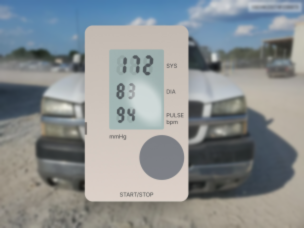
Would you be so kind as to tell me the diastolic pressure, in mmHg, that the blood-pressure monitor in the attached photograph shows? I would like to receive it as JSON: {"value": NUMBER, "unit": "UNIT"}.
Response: {"value": 83, "unit": "mmHg"}
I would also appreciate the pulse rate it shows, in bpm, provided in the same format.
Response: {"value": 94, "unit": "bpm"}
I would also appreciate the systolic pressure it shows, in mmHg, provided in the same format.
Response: {"value": 172, "unit": "mmHg"}
